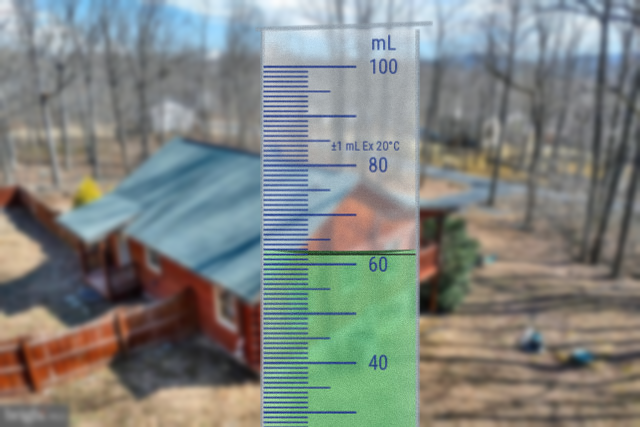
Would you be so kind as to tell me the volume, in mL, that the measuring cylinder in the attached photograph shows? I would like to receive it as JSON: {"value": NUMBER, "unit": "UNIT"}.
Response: {"value": 62, "unit": "mL"}
